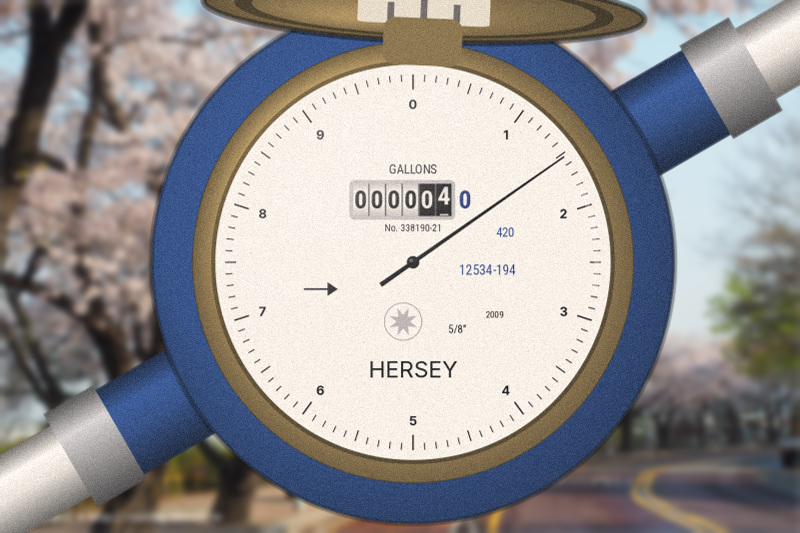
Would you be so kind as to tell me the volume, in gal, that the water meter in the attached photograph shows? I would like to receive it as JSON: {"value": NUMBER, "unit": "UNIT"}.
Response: {"value": 41.5, "unit": "gal"}
